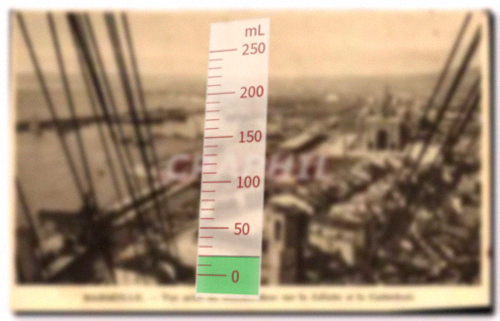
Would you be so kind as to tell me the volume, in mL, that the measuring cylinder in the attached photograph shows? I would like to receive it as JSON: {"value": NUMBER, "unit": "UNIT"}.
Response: {"value": 20, "unit": "mL"}
